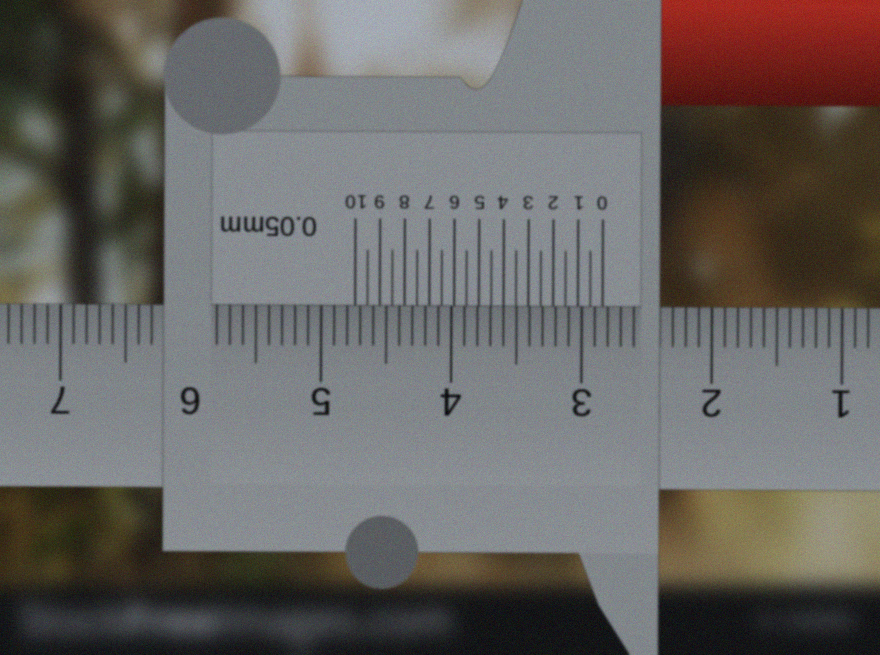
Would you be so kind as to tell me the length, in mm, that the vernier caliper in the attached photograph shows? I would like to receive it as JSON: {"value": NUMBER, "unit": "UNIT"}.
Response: {"value": 28.4, "unit": "mm"}
